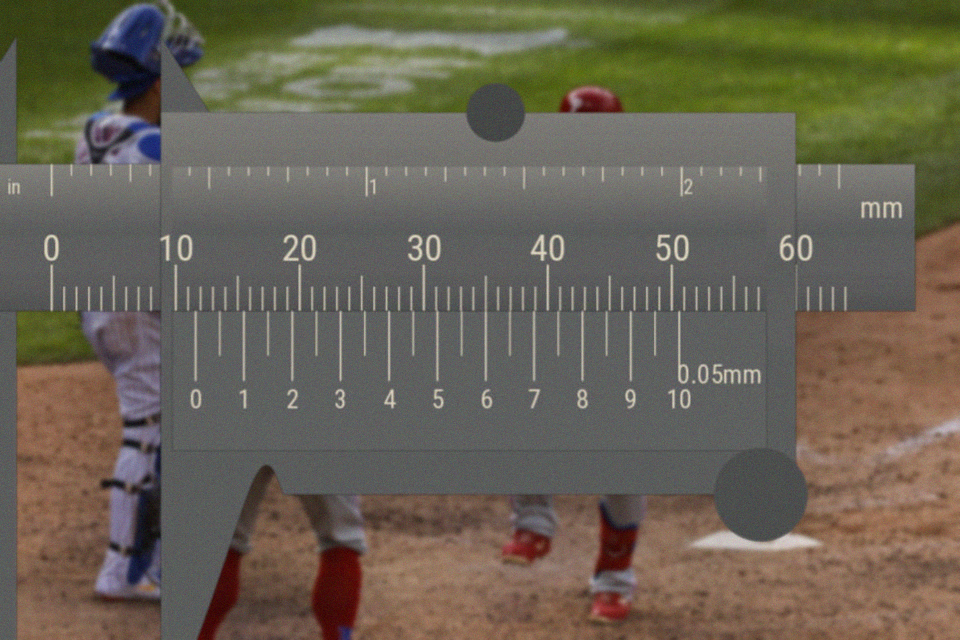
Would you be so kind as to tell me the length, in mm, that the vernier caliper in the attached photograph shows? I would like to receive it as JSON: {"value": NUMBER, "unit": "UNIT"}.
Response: {"value": 11.6, "unit": "mm"}
